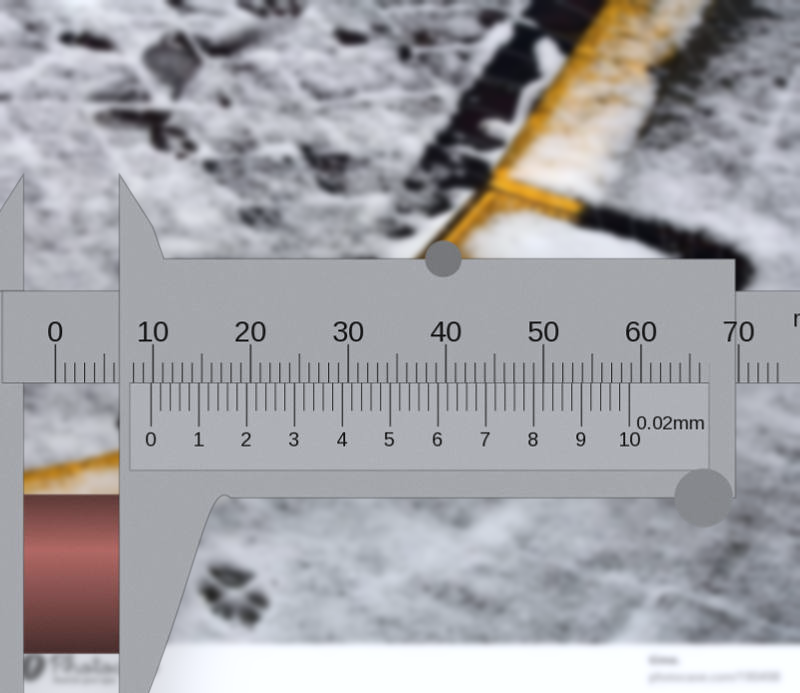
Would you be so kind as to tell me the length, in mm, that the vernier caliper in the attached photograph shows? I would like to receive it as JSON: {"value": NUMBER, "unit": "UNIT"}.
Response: {"value": 9.8, "unit": "mm"}
